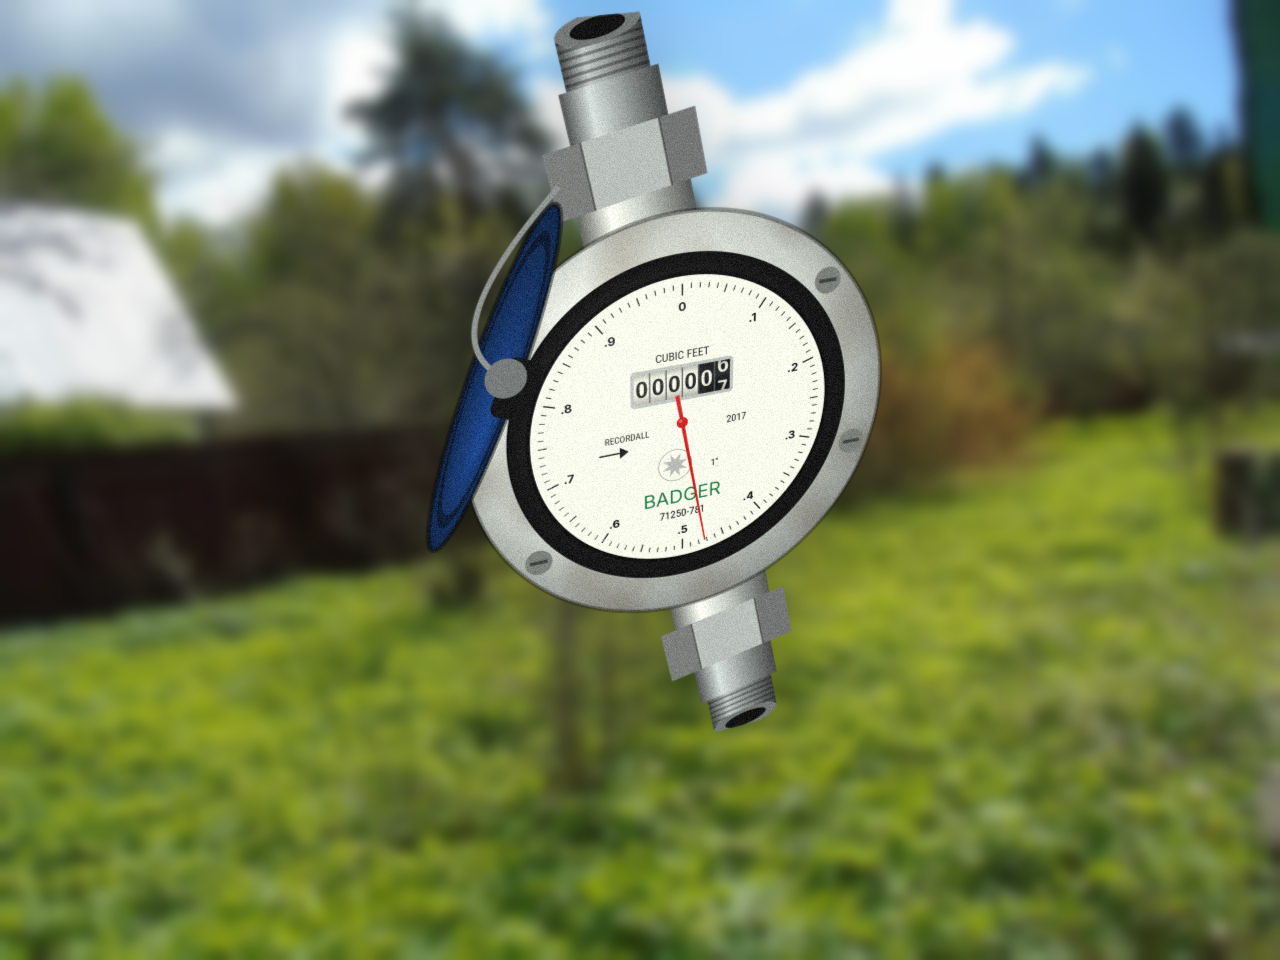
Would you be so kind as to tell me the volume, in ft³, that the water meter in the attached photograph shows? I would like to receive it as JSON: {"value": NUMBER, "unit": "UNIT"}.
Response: {"value": 6.47, "unit": "ft³"}
